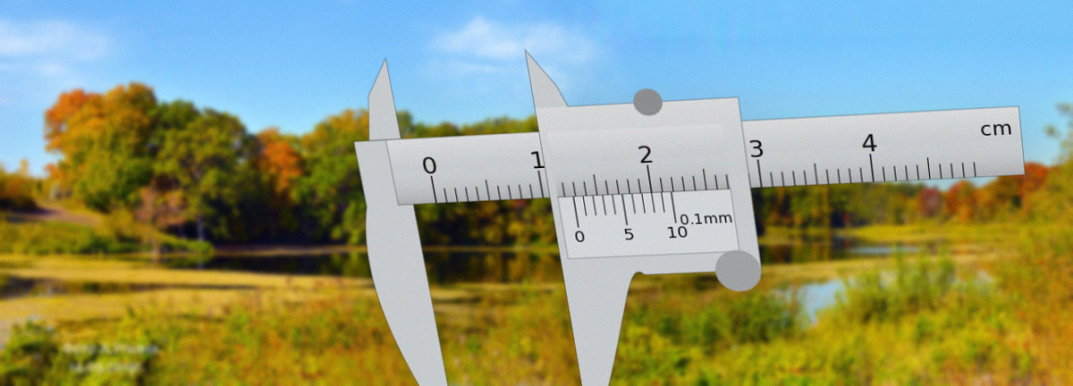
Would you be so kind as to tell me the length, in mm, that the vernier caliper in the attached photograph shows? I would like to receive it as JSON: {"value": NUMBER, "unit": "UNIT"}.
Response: {"value": 12.8, "unit": "mm"}
